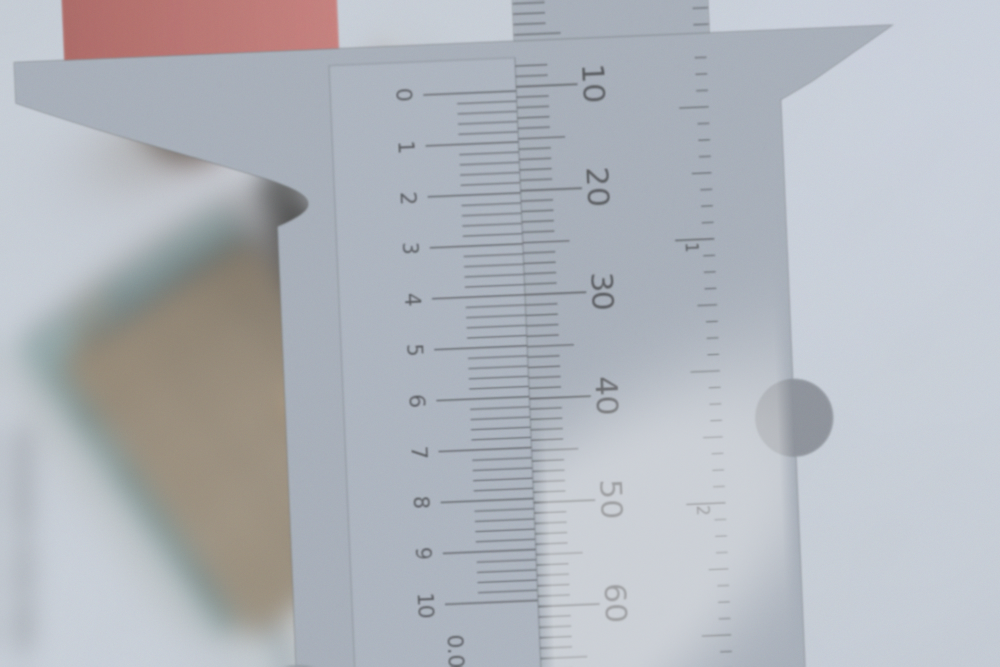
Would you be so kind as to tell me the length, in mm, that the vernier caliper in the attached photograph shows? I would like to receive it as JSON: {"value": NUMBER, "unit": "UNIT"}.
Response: {"value": 10.4, "unit": "mm"}
